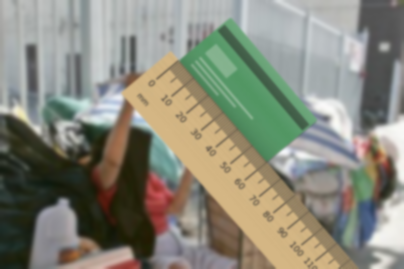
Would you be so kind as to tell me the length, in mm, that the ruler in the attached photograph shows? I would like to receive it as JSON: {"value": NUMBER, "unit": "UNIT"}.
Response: {"value": 60, "unit": "mm"}
